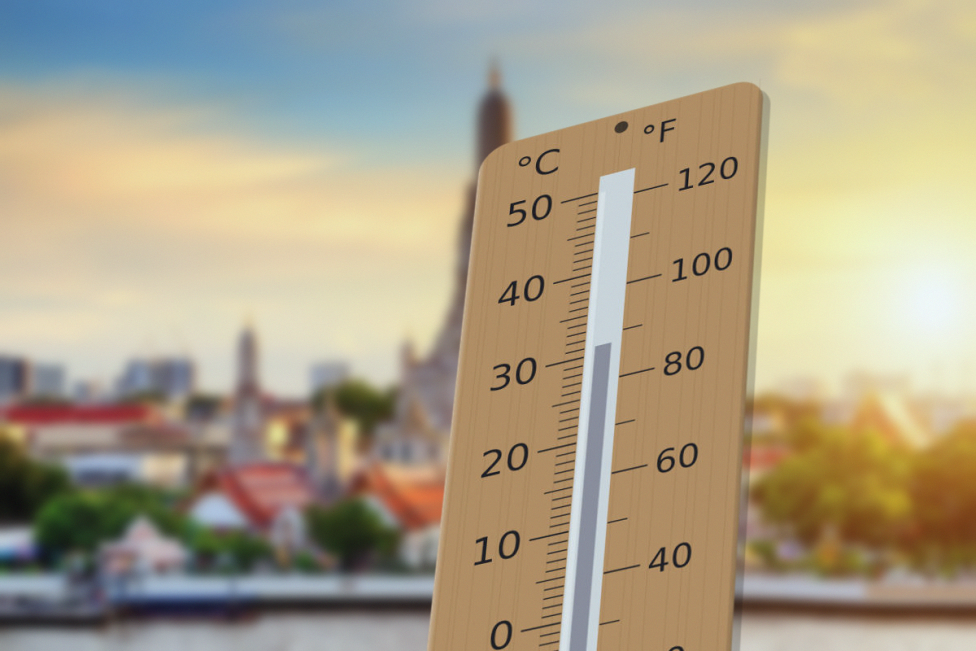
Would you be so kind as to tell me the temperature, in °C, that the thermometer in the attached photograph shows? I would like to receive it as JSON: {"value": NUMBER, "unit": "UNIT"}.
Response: {"value": 31, "unit": "°C"}
